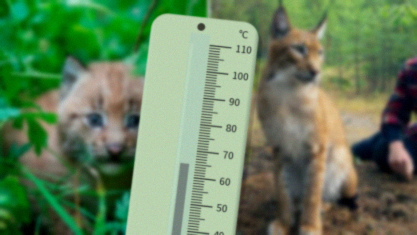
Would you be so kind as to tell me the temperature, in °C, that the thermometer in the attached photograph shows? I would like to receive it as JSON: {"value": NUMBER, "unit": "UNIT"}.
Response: {"value": 65, "unit": "°C"}
